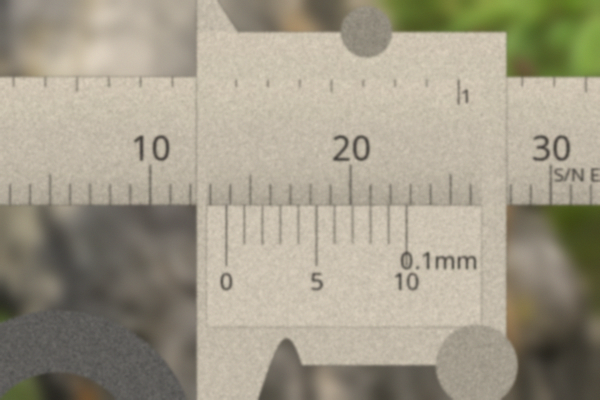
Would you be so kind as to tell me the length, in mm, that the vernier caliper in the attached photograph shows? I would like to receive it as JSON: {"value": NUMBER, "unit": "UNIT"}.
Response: {"value": 13.8, "unit": "mm"}
